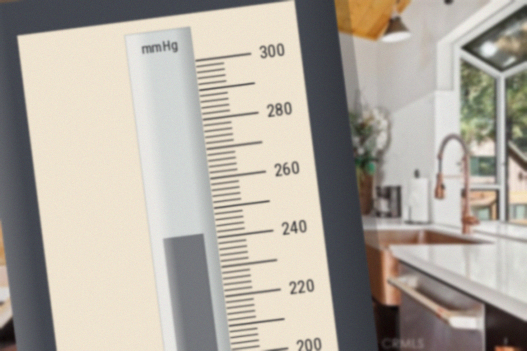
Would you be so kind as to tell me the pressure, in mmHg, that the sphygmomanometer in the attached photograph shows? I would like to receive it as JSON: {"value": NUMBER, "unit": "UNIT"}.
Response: {"value": 242, "unit": "mmHg"}
